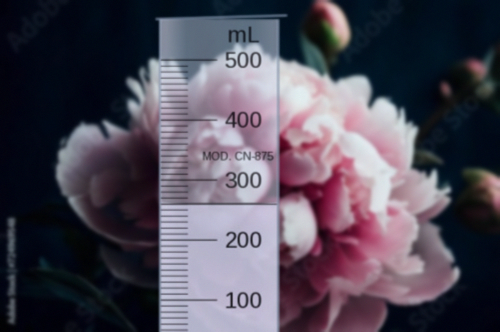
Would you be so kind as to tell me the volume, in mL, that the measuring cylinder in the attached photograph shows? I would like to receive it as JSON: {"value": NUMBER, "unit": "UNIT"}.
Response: {"value": 260, "unit": "mL"}
